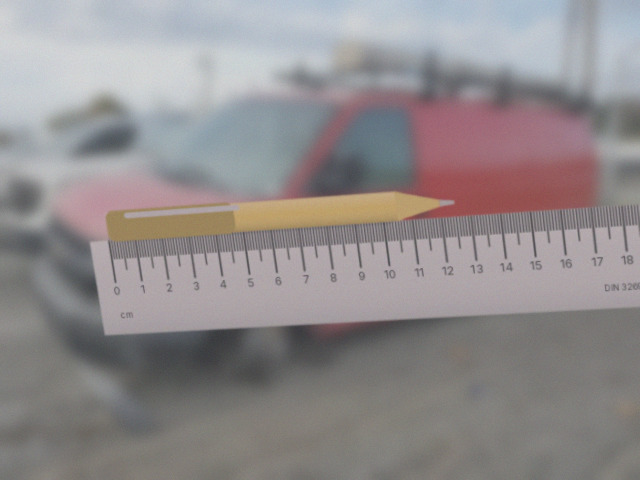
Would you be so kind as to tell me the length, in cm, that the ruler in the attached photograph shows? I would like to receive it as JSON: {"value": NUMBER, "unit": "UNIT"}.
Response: {"value": 12.5, "unit": "cm"}
